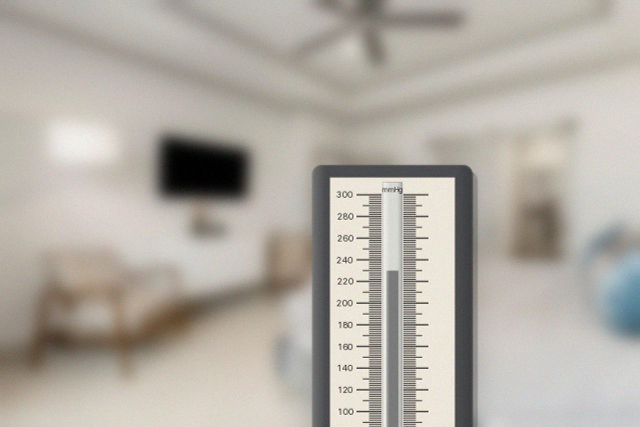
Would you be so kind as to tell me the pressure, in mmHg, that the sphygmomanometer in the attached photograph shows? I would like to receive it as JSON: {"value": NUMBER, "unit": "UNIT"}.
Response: {"value": 230, "unit": "mmHg"}
